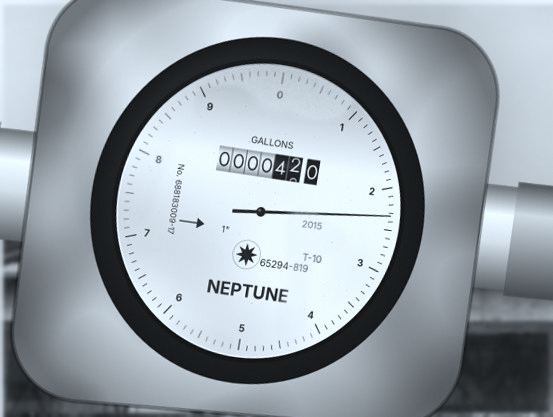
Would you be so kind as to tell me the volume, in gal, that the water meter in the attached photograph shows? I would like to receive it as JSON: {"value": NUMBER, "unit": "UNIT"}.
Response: {"value": 422.3, "unit": "gal"}
